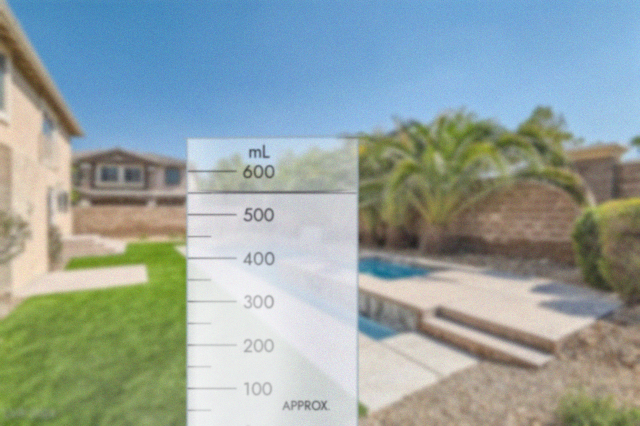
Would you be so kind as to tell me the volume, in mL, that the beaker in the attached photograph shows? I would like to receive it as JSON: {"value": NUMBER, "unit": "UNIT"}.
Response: {"value": 550, "unit": "mL"}
